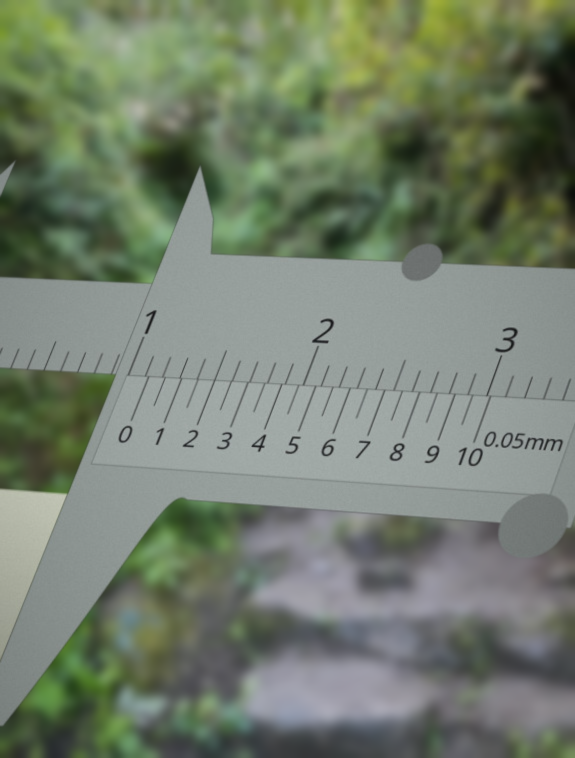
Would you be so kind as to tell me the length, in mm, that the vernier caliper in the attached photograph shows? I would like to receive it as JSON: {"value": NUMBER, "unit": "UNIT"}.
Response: {"value": 11.2, "unit": "mm"}
